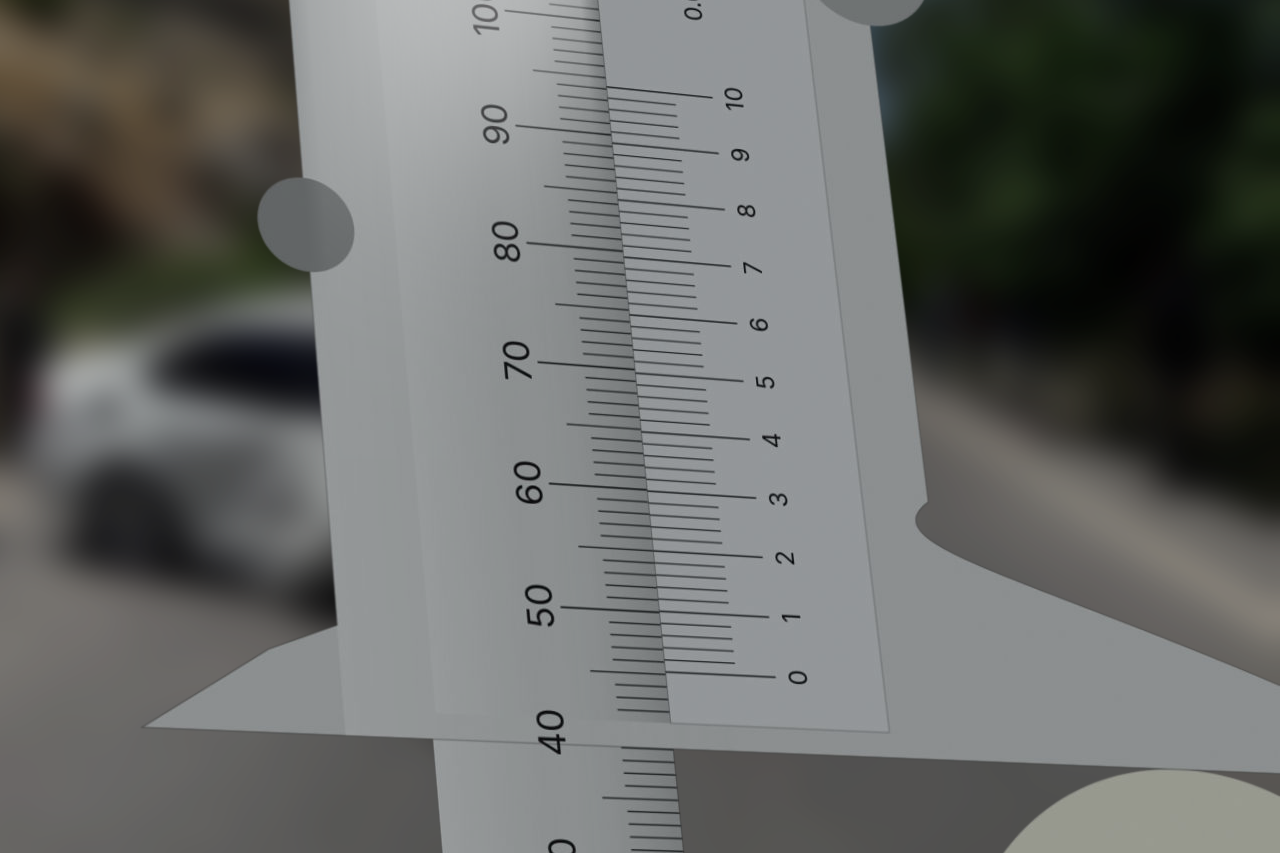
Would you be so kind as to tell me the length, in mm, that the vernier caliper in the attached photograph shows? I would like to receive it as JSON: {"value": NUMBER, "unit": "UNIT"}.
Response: {"value": 45.2, "unit": "mm"}
